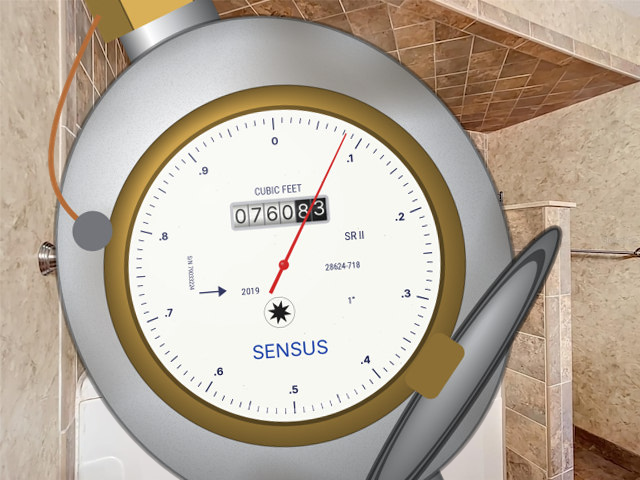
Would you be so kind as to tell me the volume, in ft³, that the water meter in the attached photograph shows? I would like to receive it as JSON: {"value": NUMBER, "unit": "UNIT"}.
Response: {"value": 76083.08, "unit": "ft³"}
